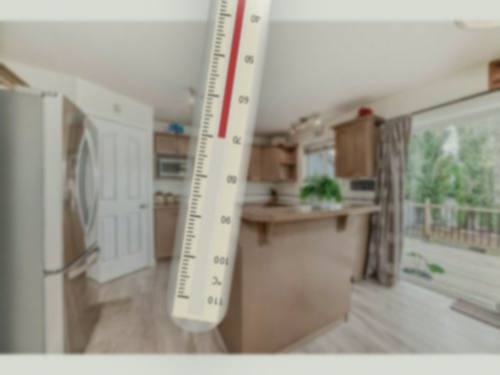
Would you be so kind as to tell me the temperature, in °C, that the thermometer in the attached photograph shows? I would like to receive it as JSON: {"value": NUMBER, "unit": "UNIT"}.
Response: {"value": 70, "unit": "°C"}
